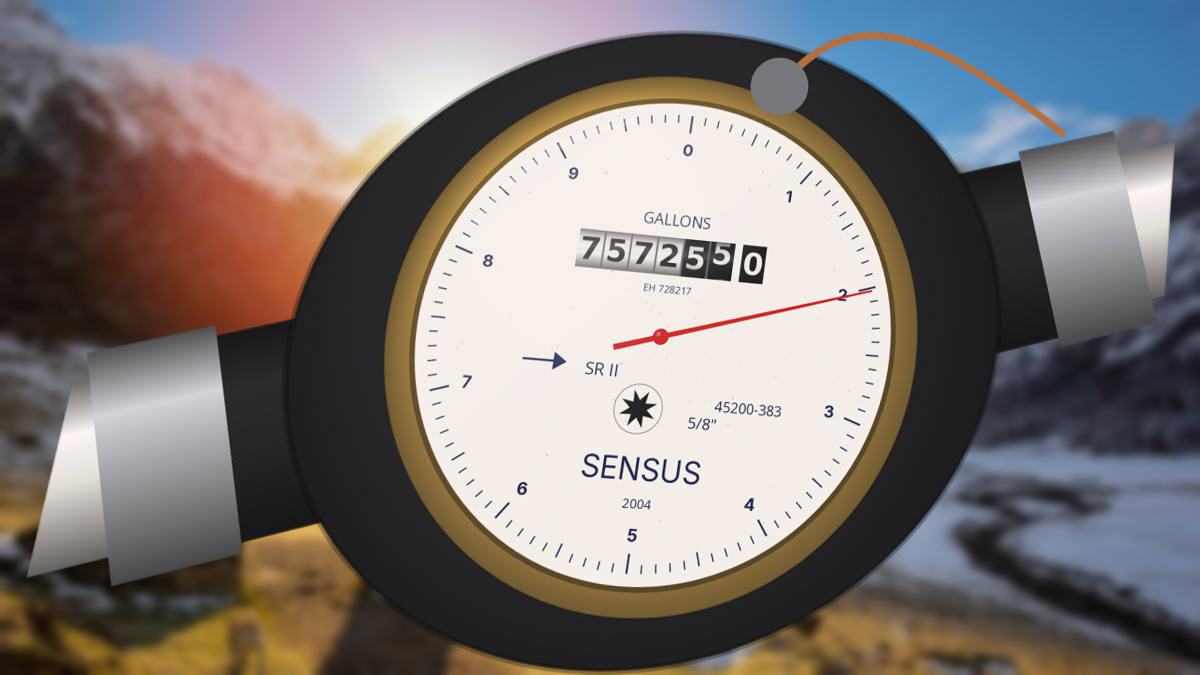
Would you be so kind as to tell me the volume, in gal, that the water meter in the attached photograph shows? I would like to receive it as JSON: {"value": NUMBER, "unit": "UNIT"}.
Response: {"value": 7572552.0, "unit": "gal"}
